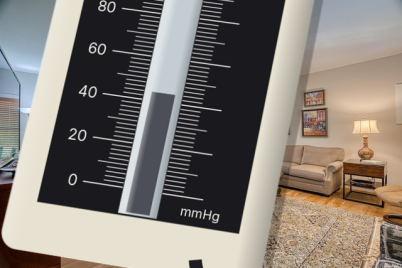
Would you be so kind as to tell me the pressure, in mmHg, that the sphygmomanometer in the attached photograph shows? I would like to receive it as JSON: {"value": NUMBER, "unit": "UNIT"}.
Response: {"value": 44, "unit": "mmHg"}
